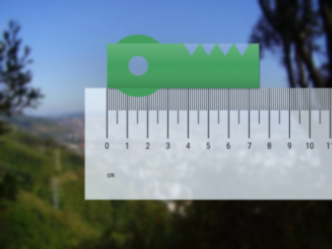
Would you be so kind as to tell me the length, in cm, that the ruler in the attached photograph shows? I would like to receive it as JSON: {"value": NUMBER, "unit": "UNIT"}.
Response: {"value": 7.5, "unit": "cm"}
